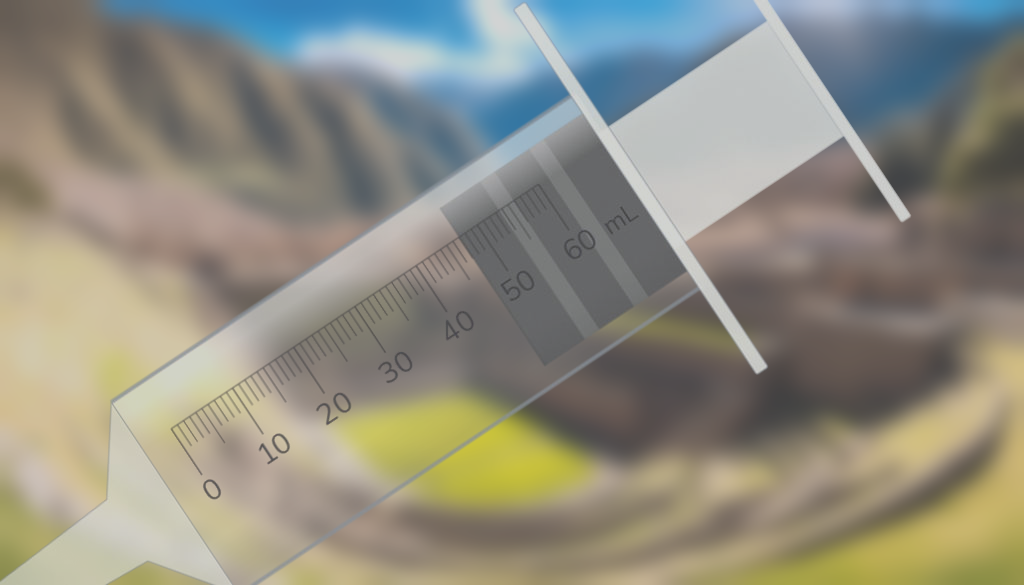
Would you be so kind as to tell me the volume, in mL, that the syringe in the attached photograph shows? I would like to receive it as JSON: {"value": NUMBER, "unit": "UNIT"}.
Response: {"value": 47, "unit": "mL"}
